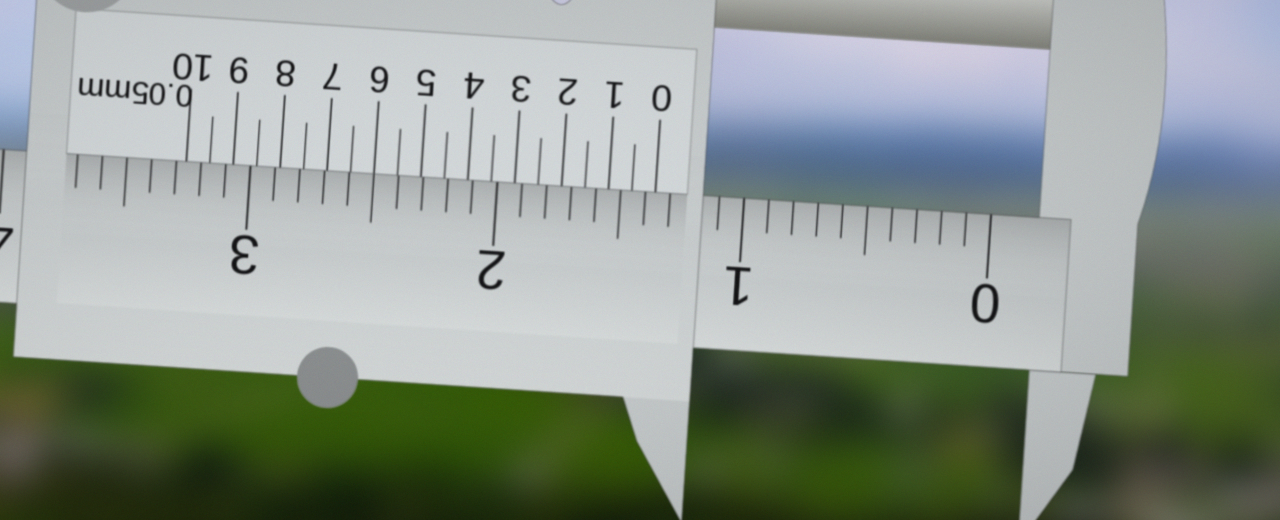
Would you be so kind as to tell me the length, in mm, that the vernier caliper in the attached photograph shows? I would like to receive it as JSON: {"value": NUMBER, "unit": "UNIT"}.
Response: {"value": 13.6, "unit": "mm"}
